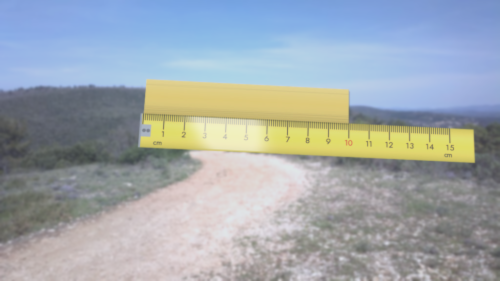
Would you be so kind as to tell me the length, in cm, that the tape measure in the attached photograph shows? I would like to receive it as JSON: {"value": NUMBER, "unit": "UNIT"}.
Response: {"value": 10, "unit": "cm"}
